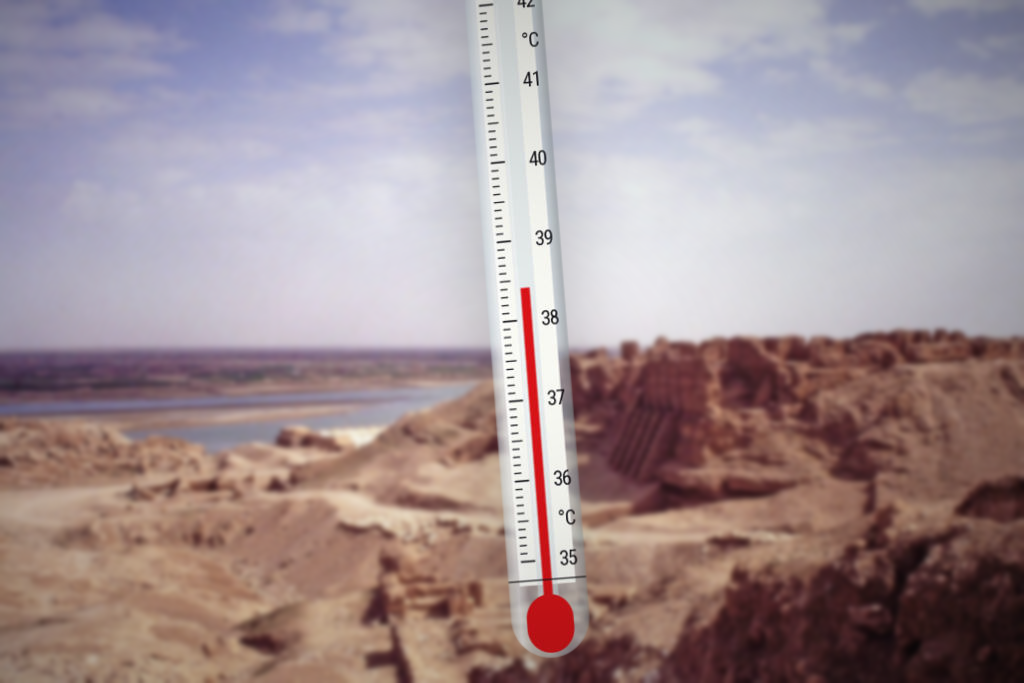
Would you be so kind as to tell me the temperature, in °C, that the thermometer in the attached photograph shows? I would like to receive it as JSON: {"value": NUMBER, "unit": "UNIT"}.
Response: {"value": 38.4, "unit": "°C"}
